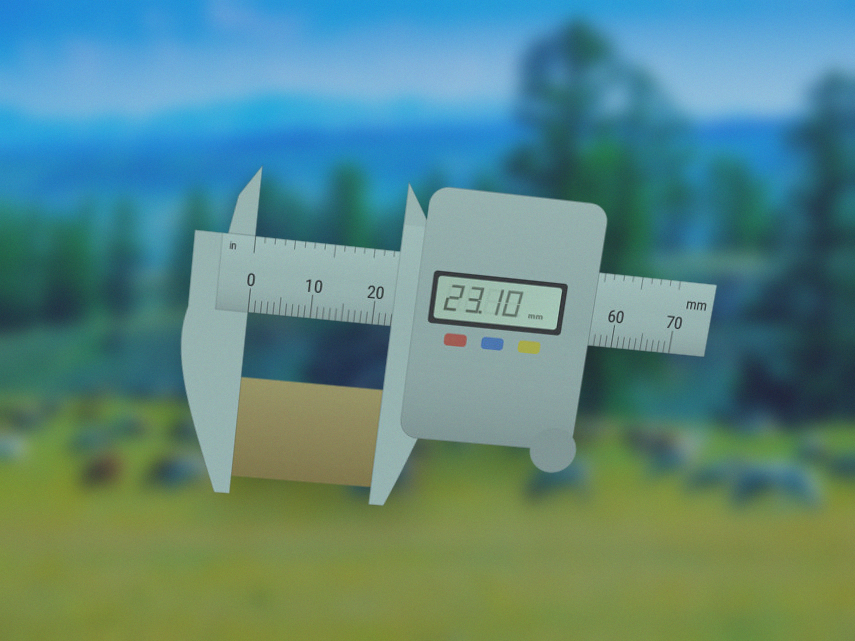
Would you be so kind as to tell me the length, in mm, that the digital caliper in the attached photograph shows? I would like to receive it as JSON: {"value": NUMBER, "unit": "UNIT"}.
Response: {"value": 23.10, "unit": "mm"}
